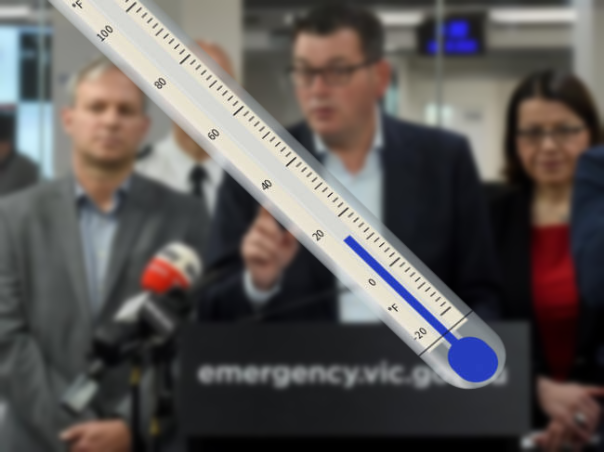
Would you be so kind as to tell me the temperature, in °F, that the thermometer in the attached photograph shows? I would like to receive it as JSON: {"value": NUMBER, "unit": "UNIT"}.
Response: {"value": 14, "unit": "°F"}
